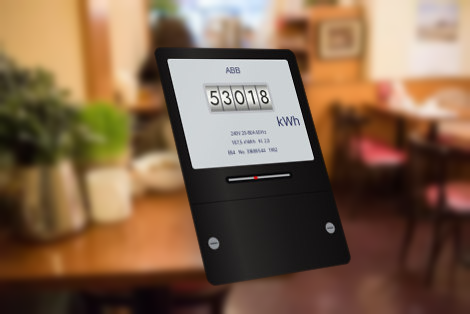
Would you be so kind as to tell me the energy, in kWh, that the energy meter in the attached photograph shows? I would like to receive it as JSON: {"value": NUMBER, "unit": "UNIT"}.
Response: {"value": 53018, "unit": "kWh"}
